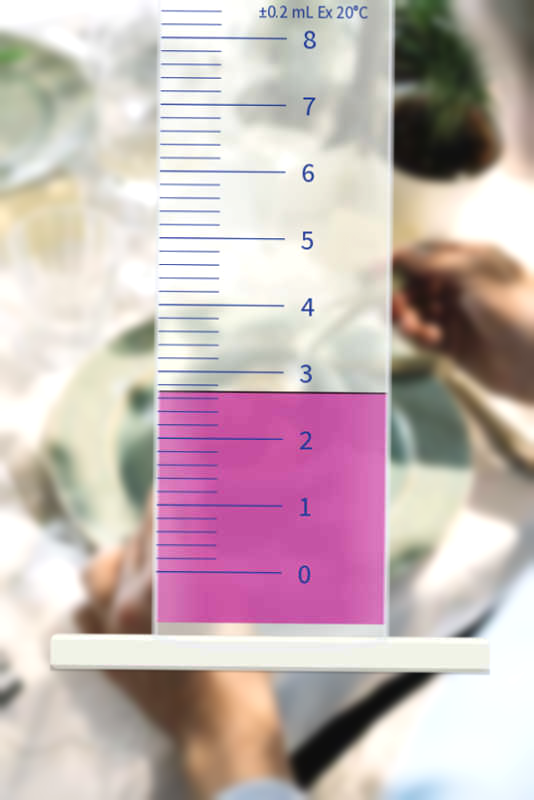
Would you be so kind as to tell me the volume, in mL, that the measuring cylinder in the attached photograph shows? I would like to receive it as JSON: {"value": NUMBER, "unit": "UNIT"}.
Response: {"value": 2.7, "unit": "mL"}
